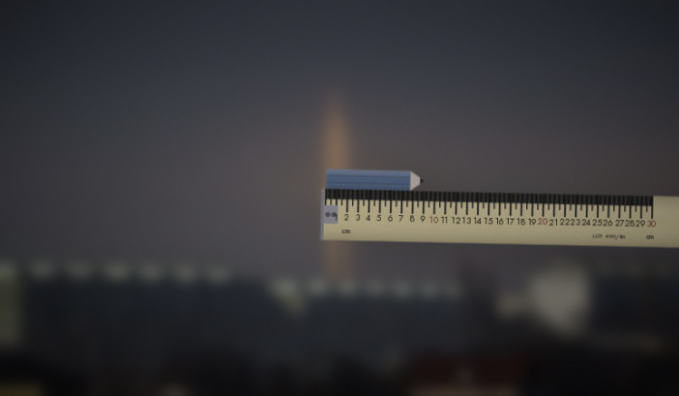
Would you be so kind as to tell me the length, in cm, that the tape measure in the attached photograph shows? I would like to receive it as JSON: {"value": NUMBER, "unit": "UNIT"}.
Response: {"value": 9, "unit": "cm"}
